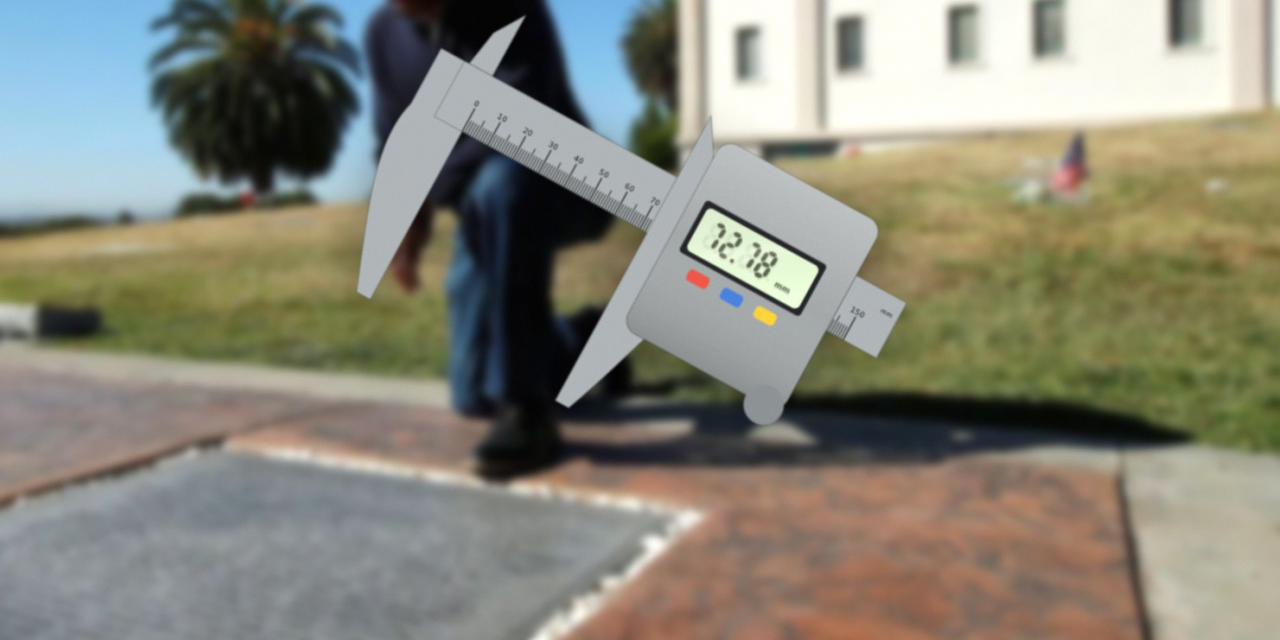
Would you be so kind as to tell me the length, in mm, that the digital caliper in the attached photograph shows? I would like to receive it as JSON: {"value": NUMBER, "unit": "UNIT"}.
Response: {"value": 72.78, "unit": "mm"}
